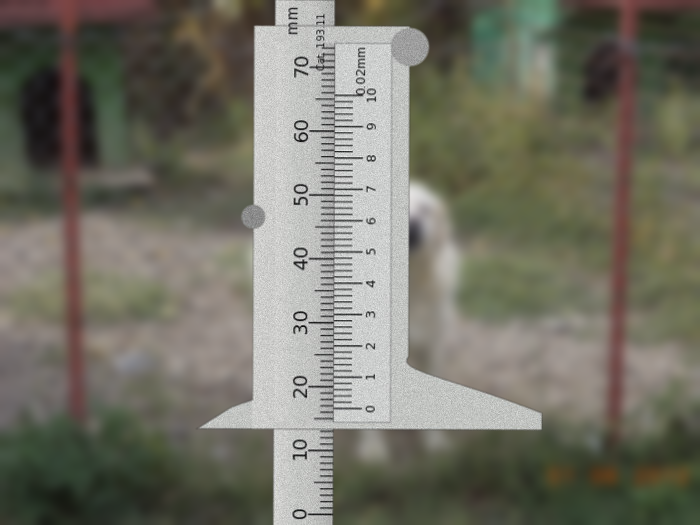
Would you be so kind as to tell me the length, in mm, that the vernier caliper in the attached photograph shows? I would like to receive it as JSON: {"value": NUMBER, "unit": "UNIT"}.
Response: {"value": 16.6, "unit": "mm"}
